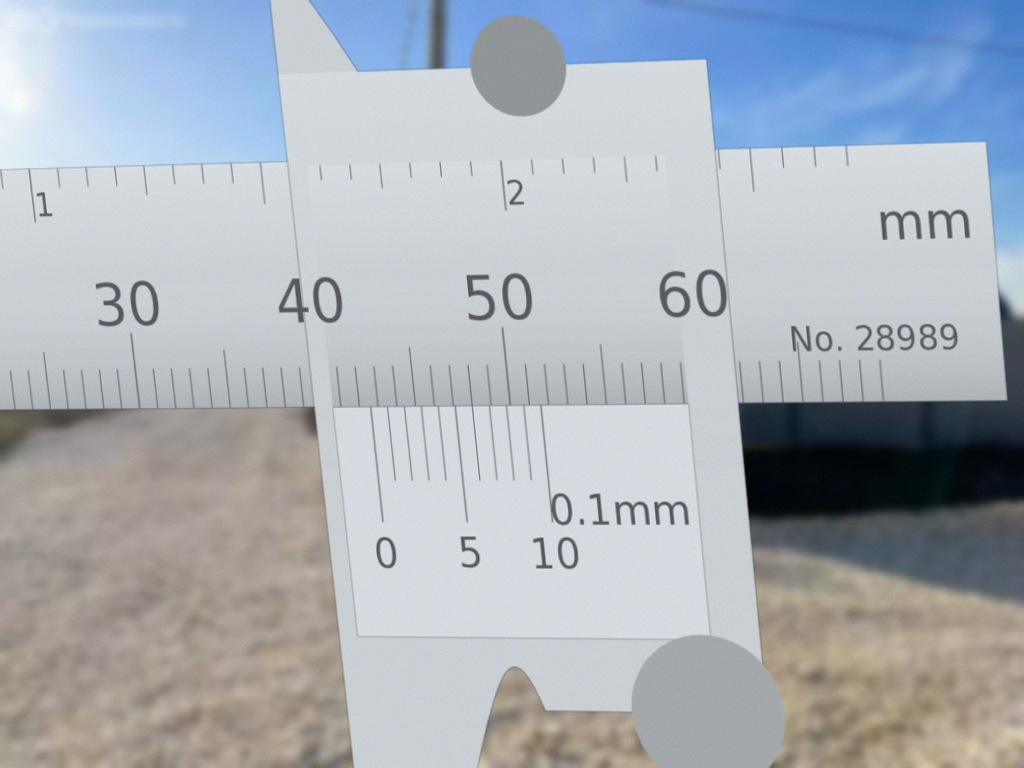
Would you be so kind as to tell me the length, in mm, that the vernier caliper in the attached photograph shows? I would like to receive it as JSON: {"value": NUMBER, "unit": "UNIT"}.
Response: {"value": 42.6, "unit": "mm"}
